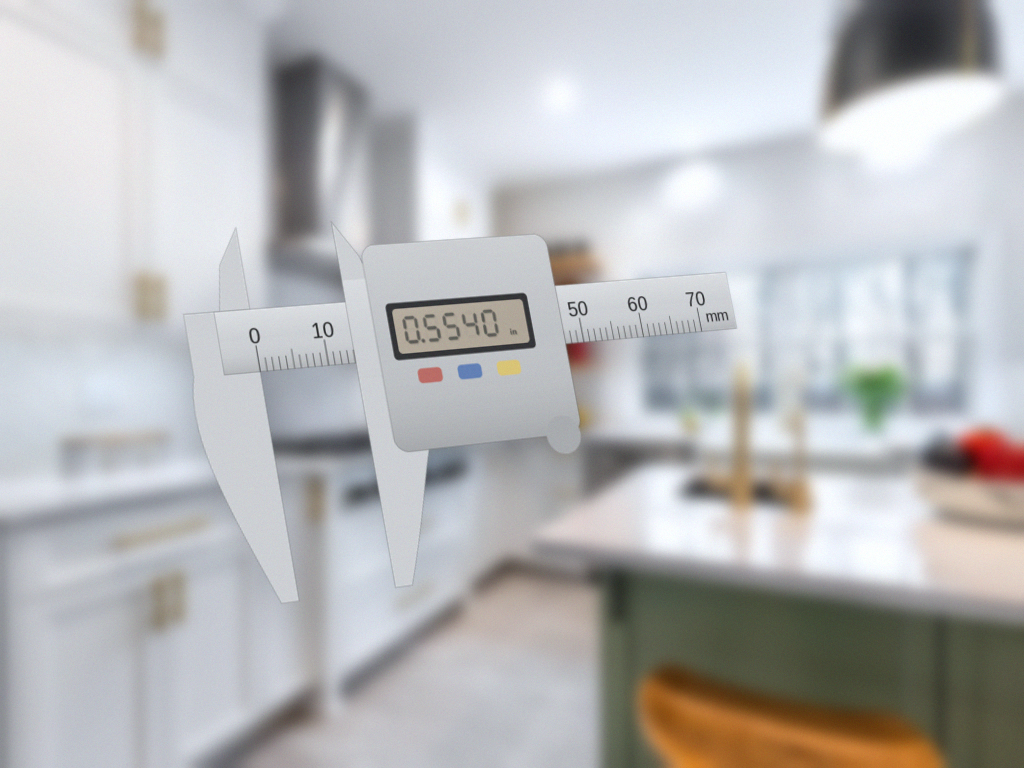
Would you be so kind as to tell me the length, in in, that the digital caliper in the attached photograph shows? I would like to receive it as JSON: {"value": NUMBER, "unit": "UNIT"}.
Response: {"value": 0.5540, "unit": "in"}
